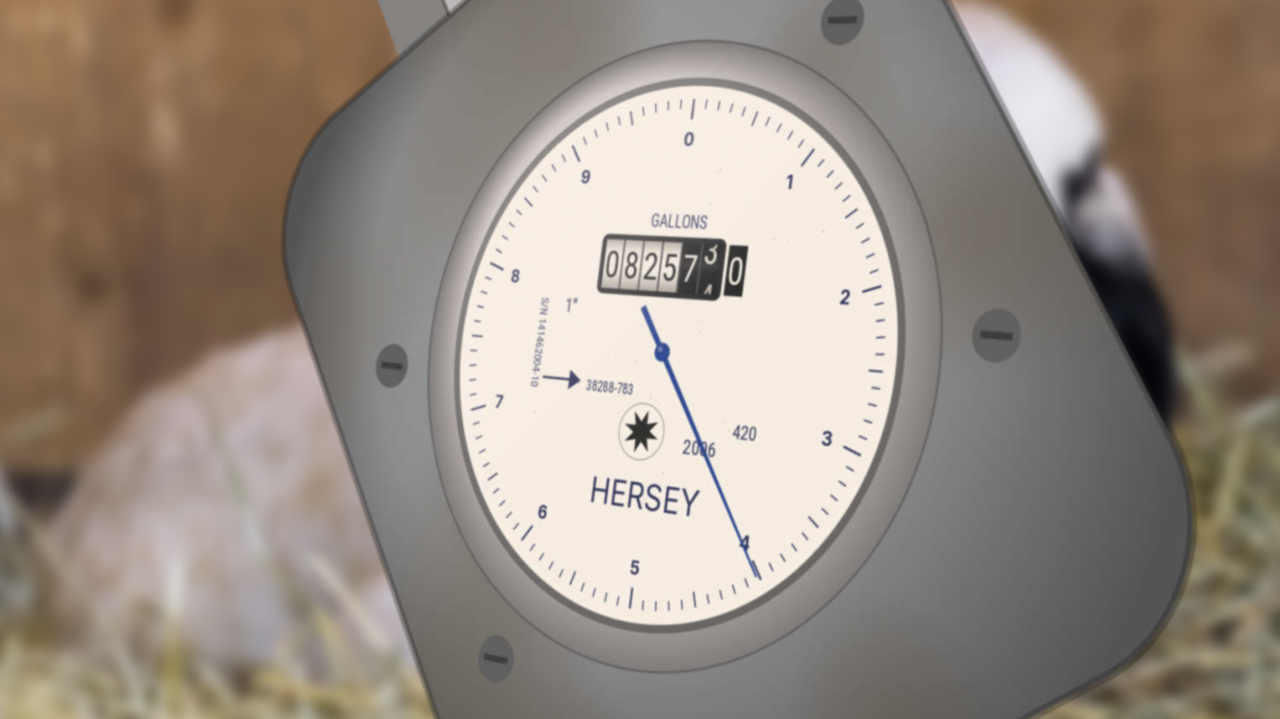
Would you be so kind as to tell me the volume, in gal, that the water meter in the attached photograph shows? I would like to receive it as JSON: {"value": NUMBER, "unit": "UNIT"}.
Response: {"value": 825734.0, "unit": "gal"}
